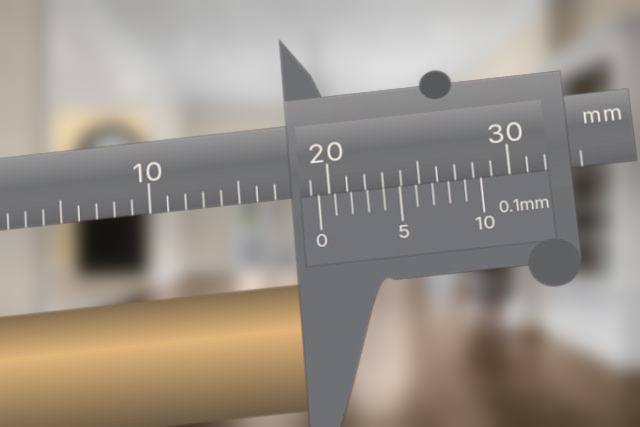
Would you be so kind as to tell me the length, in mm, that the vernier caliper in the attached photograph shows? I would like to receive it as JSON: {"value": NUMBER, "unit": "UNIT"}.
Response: {"value": 19.4, "unit": "mm"}
